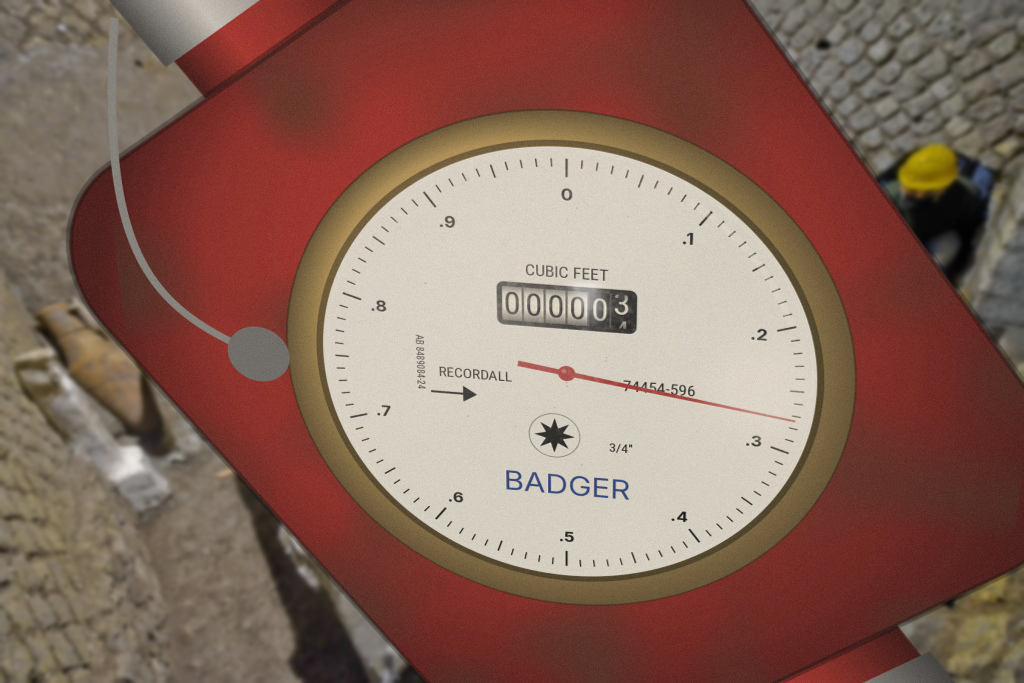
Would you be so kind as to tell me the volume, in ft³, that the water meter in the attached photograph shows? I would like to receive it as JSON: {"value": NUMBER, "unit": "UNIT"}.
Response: {"value": 3.27, "unit": "ft³"}
